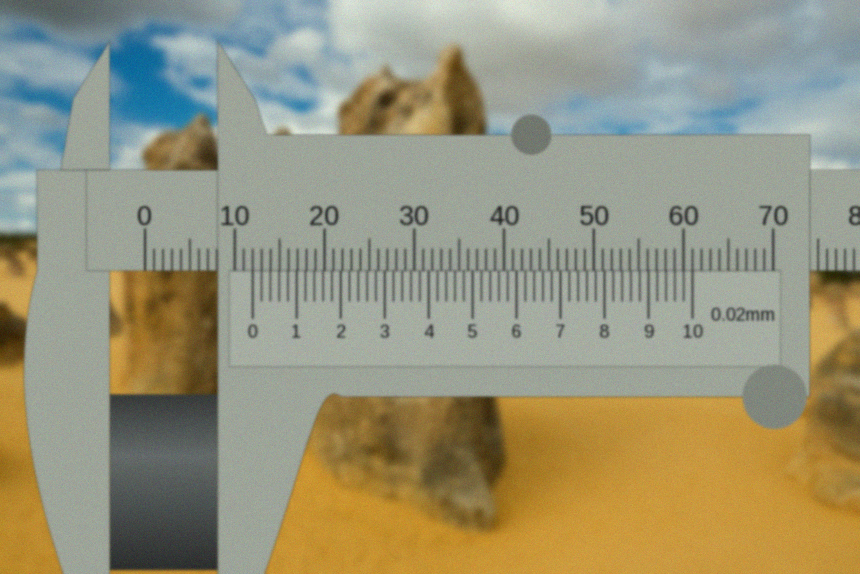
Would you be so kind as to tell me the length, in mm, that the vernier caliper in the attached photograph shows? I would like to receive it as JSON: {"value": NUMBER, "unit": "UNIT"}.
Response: {"value": 12.0, "unit": "mm"}
